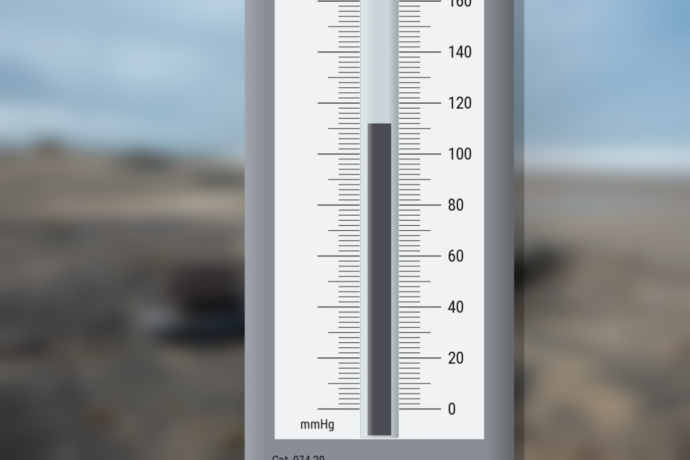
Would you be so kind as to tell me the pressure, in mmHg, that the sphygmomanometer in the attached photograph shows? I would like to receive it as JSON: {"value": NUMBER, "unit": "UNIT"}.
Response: {"value": 112, "unit": "mmHg"}
